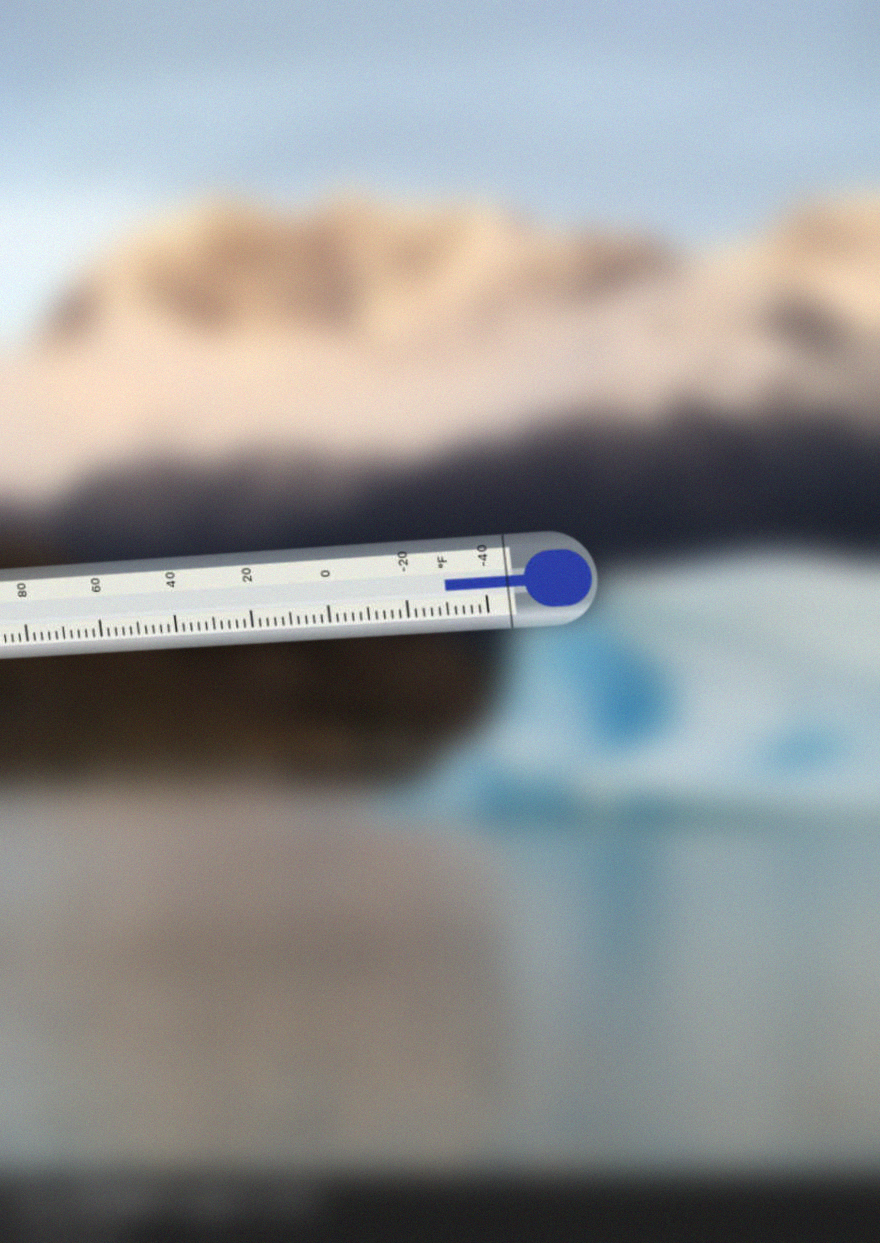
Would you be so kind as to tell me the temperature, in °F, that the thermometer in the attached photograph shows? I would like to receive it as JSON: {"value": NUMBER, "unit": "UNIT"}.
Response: {"value": -30, "unit": "°F"}
